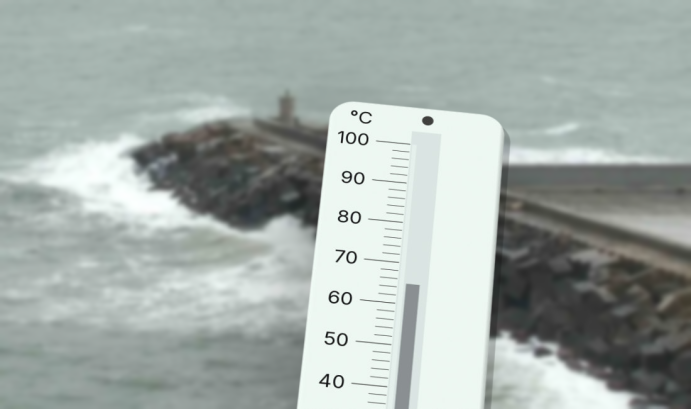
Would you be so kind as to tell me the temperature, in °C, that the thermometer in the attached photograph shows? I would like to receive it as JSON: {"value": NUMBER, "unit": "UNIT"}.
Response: {"value": 65, "unit": "°C"}
